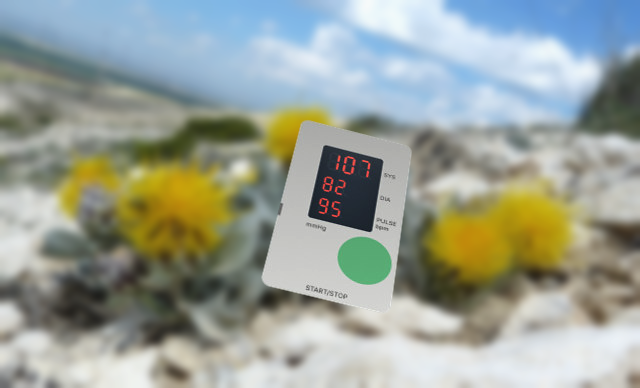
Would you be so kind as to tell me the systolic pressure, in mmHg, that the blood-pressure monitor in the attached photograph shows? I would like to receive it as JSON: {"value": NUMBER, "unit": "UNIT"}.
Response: {"value": 107, "unit": "mmHg"}
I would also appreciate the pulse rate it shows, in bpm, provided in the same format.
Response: {"value": 95, "unit": "bpm"}
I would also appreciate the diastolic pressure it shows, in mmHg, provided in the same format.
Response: {"value": 82, "unit": "mmHg"}
